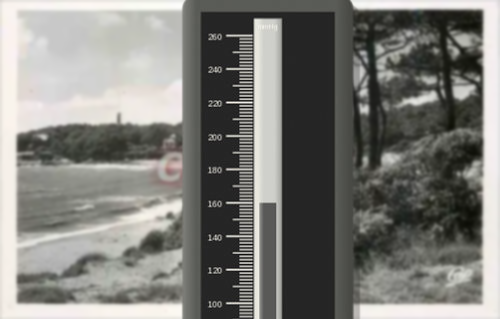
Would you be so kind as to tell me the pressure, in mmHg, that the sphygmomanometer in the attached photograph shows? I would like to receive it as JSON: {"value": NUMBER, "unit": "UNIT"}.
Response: {"value": 160, "unit": "mmHg"}
